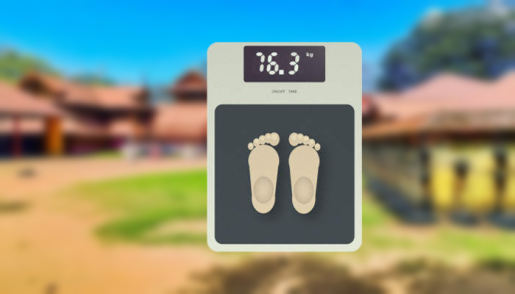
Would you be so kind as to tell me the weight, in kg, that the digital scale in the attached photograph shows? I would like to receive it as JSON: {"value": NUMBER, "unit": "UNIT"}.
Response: {"value": 76.3, "unit": "kg"}
